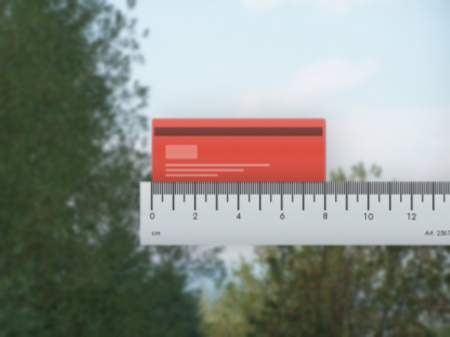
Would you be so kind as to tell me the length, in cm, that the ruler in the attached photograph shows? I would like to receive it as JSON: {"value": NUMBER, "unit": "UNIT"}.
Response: {"value": 8, "unit": "cm"}
